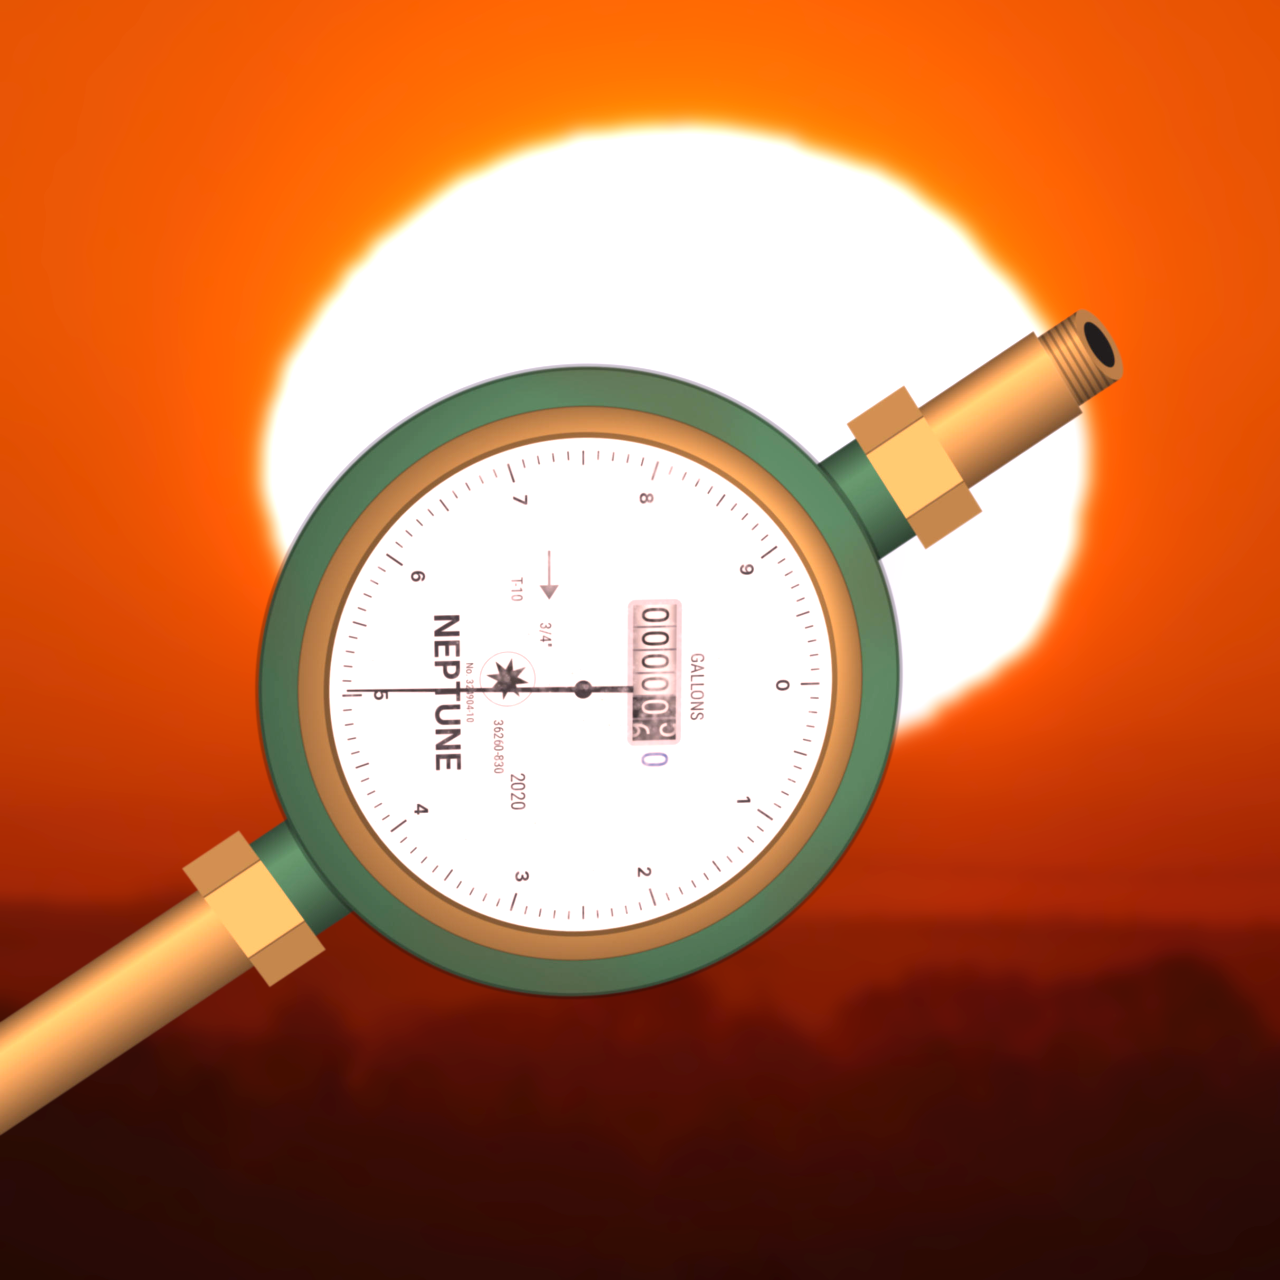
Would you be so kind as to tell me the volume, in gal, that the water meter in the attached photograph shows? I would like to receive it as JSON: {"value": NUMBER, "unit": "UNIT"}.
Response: {"value": 55.0, "unit": "gal"}
